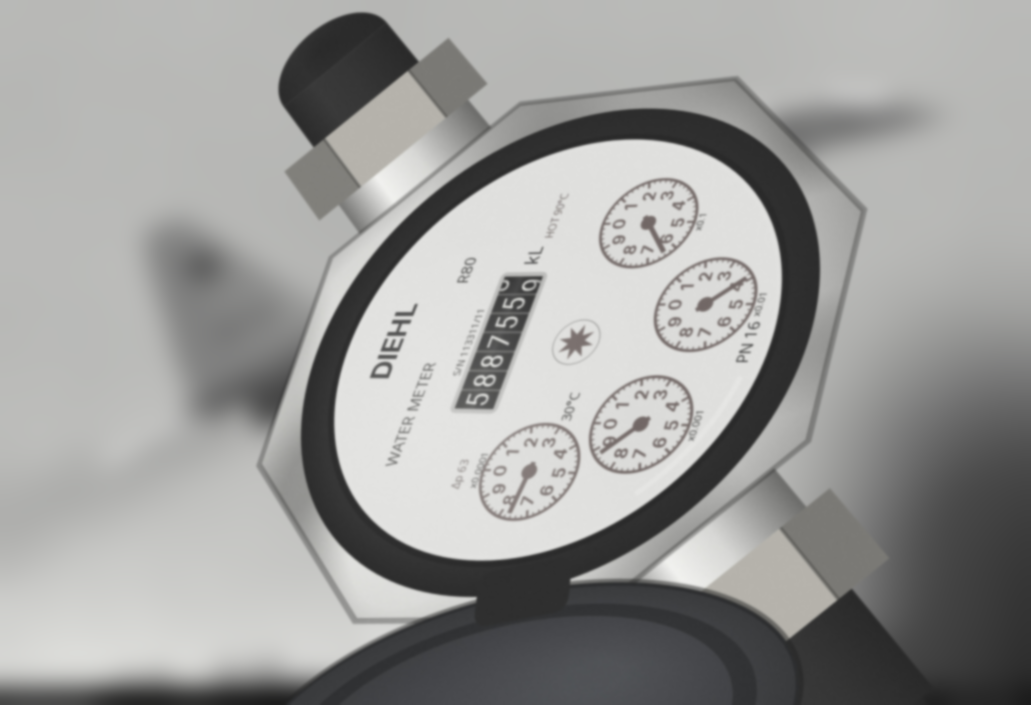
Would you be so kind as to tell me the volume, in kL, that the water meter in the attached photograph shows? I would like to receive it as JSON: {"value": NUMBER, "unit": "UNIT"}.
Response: {"value": 5887558.6387, "unit": "kL"}
